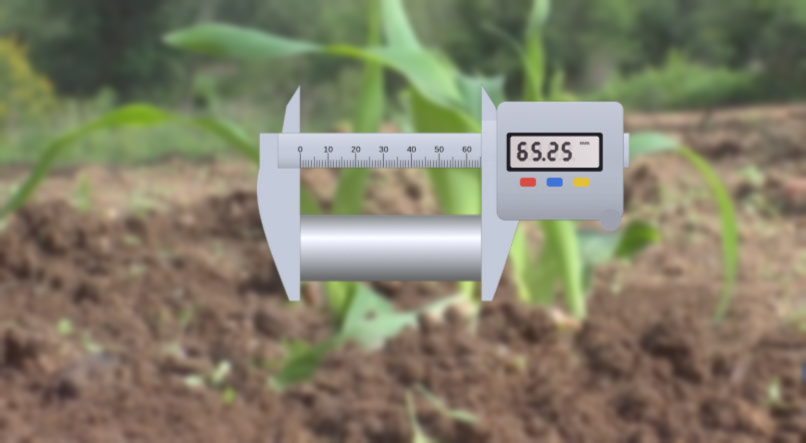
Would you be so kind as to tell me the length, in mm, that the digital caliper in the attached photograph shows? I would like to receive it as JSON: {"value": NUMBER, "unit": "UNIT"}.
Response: {"value": 65.25, "unit": "mm"}
